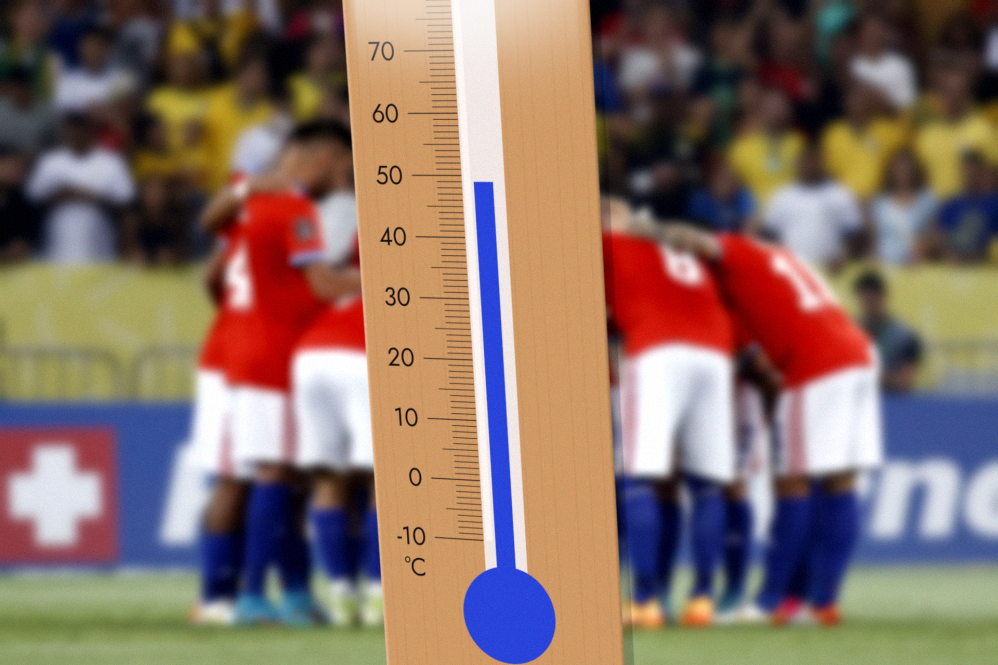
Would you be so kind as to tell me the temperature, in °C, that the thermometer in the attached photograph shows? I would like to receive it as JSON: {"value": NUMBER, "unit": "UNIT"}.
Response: {"value": 49, "unit": "°C"}
